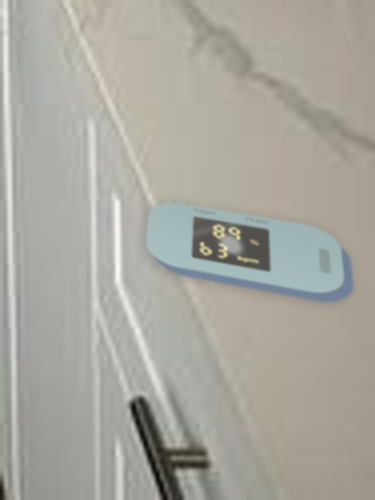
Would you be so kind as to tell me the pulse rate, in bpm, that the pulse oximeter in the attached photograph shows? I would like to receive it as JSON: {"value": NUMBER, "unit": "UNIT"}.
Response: {"value": 63, "unit": "bpm"}
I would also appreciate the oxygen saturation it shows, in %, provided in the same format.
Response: {"value": 89, "unit": "%"}
